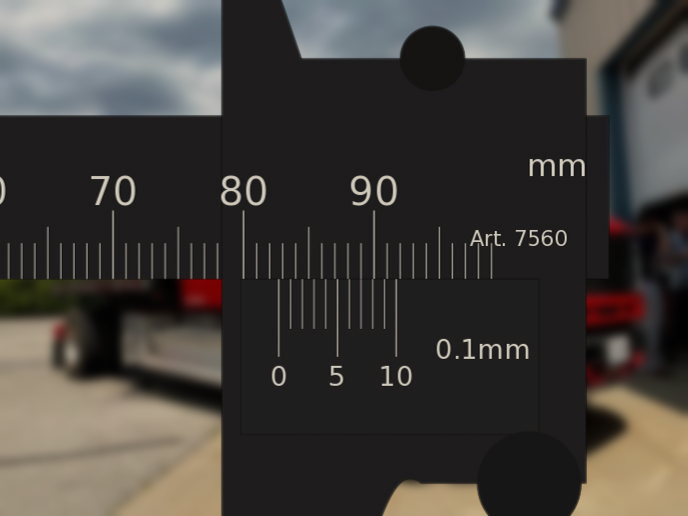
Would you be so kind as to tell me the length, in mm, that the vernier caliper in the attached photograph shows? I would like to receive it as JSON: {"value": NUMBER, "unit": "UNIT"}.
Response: {"value": 82.7, "unit": "mm"}
